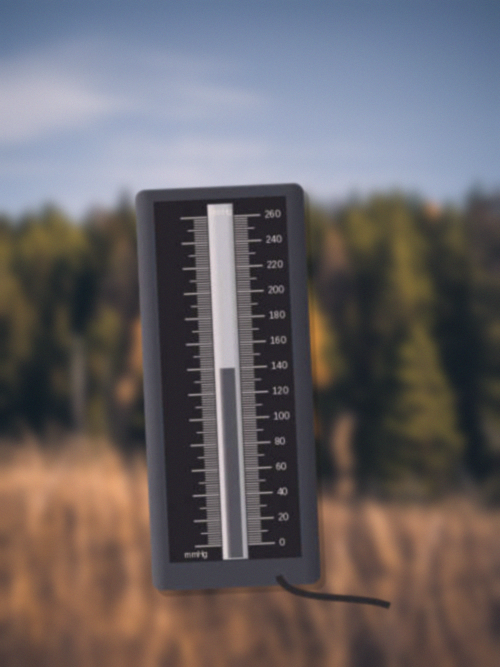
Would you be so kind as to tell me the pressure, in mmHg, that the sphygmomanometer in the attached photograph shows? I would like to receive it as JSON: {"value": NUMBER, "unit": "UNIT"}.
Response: {"value": 140, "unit": "mmHg"}
